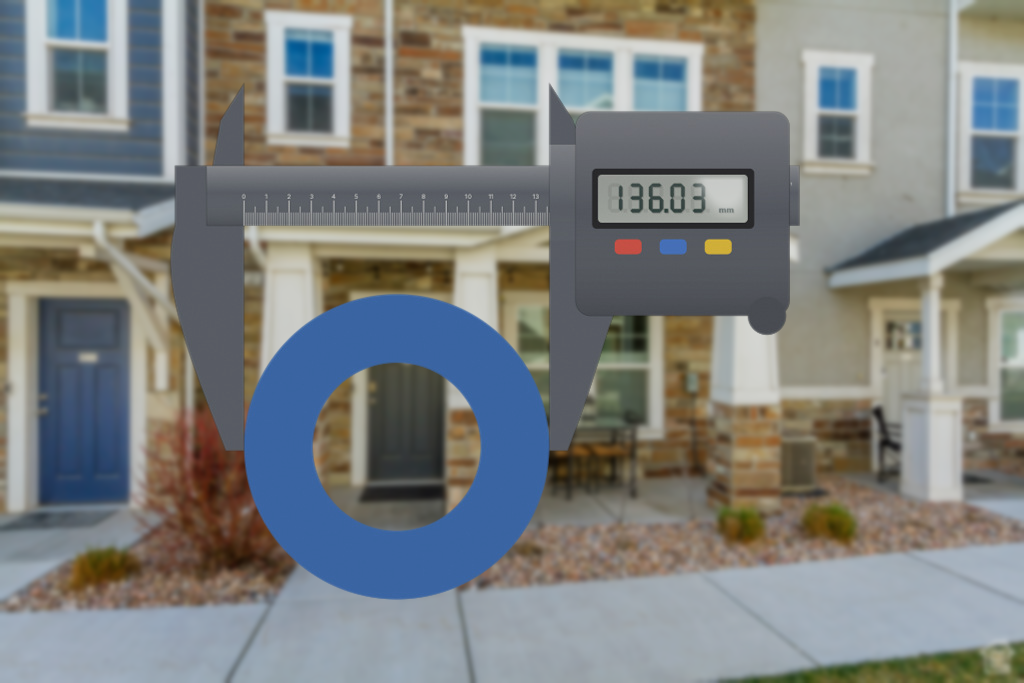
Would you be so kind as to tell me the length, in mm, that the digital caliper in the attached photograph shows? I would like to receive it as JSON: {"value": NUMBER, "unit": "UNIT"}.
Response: {"value": 136.03, "unit": "mm"}
